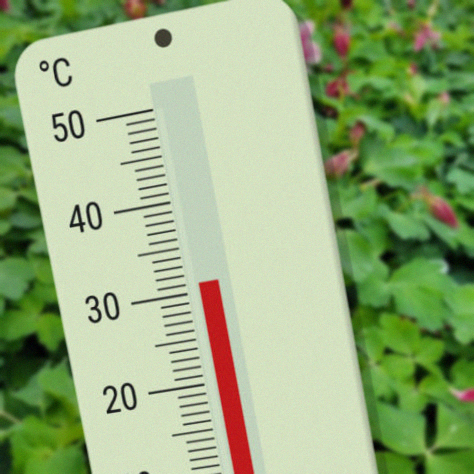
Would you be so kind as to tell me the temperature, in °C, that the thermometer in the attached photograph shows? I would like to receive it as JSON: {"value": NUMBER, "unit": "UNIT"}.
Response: {"value": 31, "unit": "°C"}
